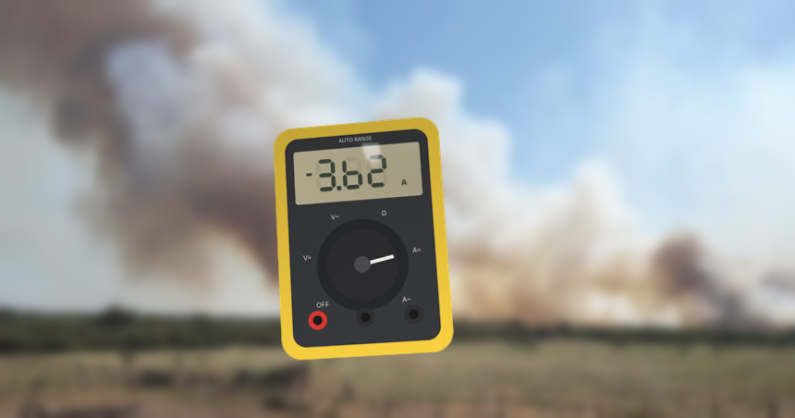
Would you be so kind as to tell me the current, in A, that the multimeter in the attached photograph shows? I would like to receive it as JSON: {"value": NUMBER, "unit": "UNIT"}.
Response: {"value": -3.62, "unit": "A"}
